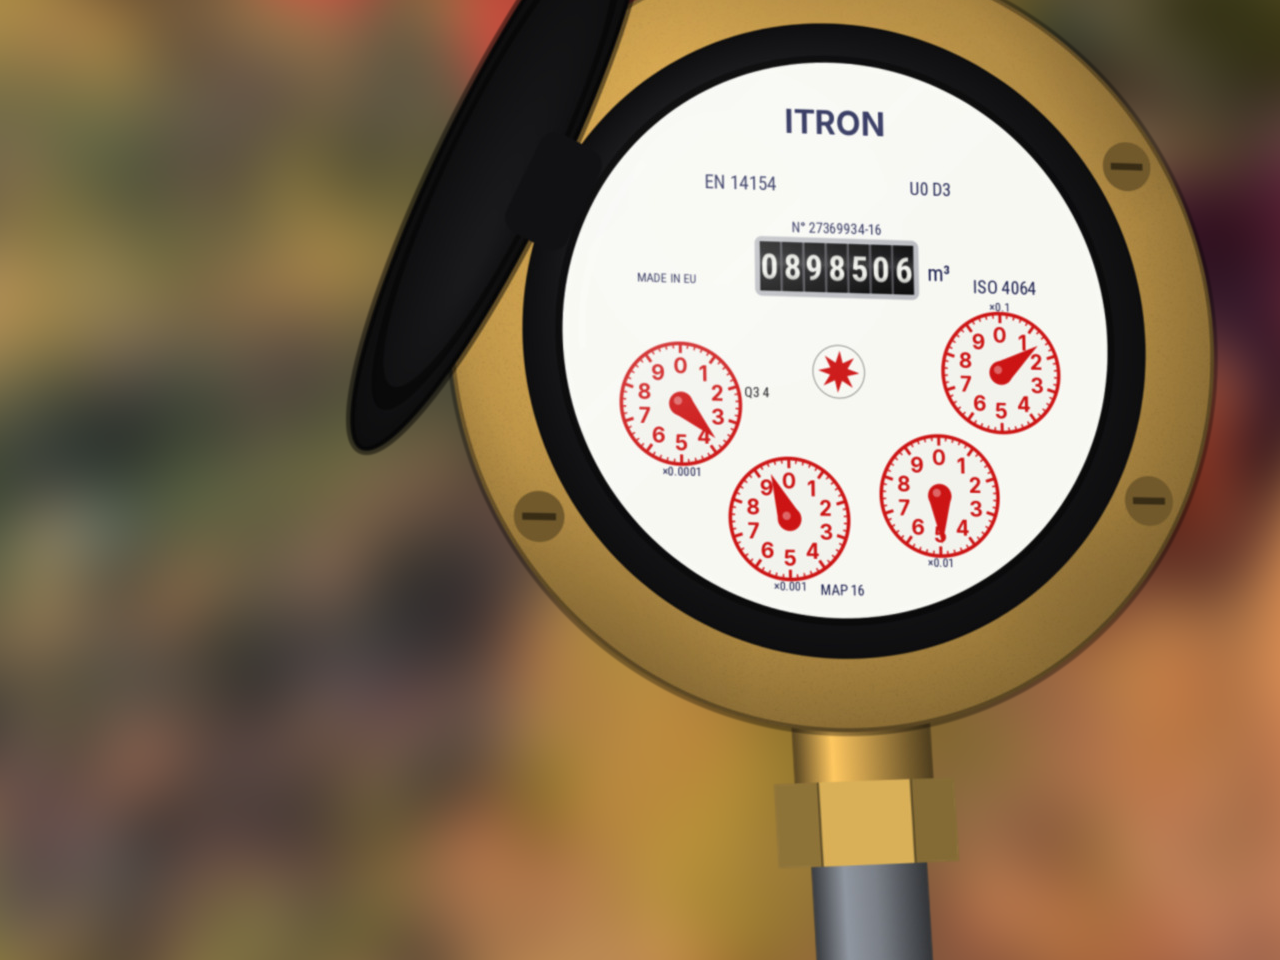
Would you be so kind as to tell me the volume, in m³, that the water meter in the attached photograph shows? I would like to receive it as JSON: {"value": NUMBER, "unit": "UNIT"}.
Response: {"value": 898506.1493, "unit": "m³"}
